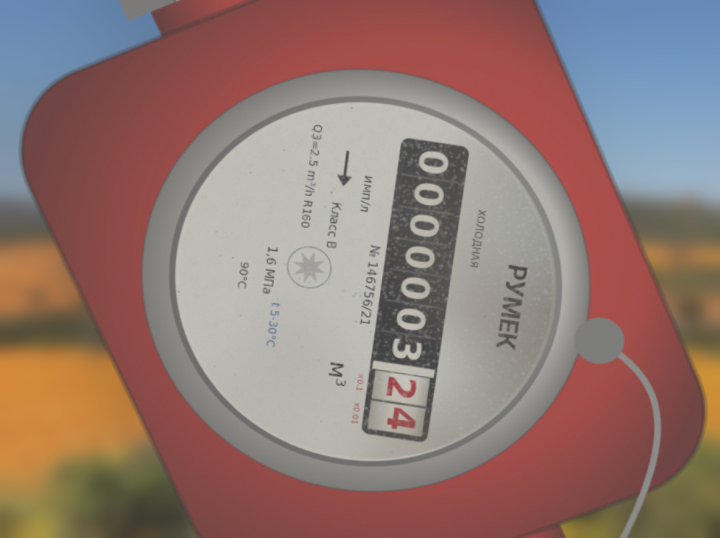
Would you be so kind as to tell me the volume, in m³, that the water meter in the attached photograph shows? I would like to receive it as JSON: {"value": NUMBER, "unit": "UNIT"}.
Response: {"value": 3.24, "unit": "m³"}
